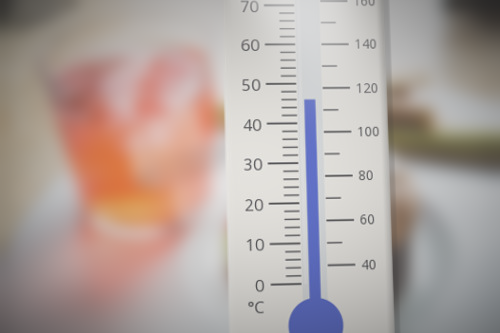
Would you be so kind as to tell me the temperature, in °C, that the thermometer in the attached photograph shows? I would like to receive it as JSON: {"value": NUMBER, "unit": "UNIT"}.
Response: {"value": 46, "unit": "°C"}
